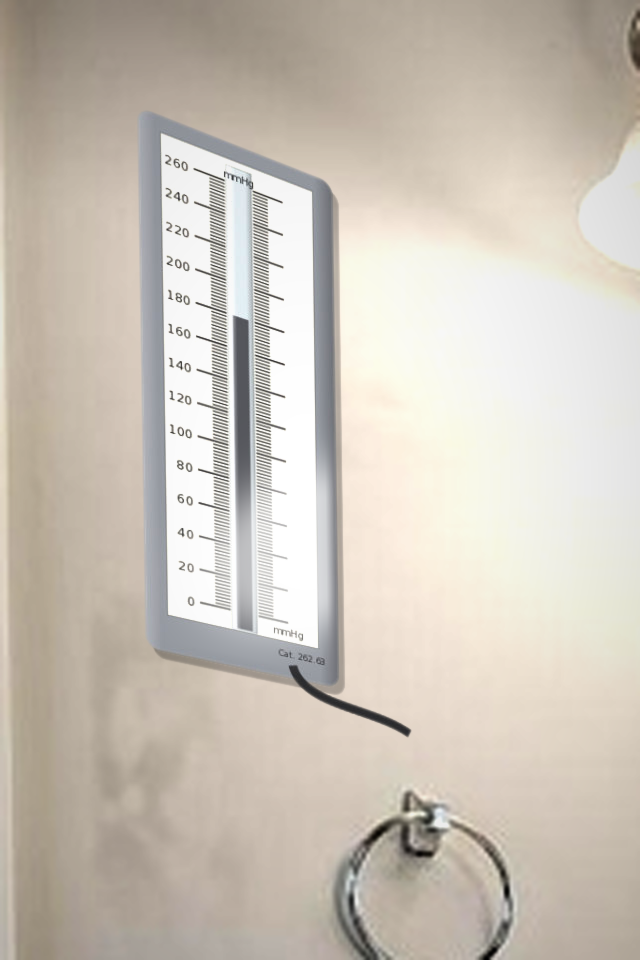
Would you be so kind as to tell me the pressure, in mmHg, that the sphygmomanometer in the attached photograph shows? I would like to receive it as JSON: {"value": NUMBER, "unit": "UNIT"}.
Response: {"value": 180, "unit": "mmHg"}
